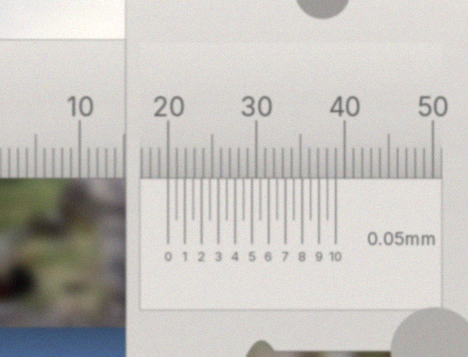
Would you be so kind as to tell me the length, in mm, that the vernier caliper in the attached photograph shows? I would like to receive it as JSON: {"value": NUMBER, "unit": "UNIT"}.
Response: {"value": 20.0, "unit": "mm"}
